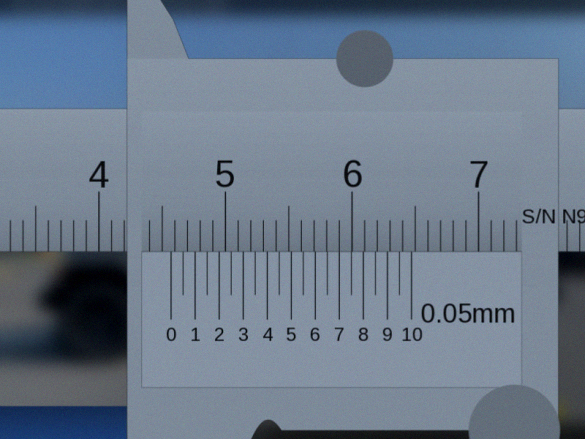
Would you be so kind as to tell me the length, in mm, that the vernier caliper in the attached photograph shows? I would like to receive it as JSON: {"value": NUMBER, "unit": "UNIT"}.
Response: {"value": 45.7, "unit": "mm"}
